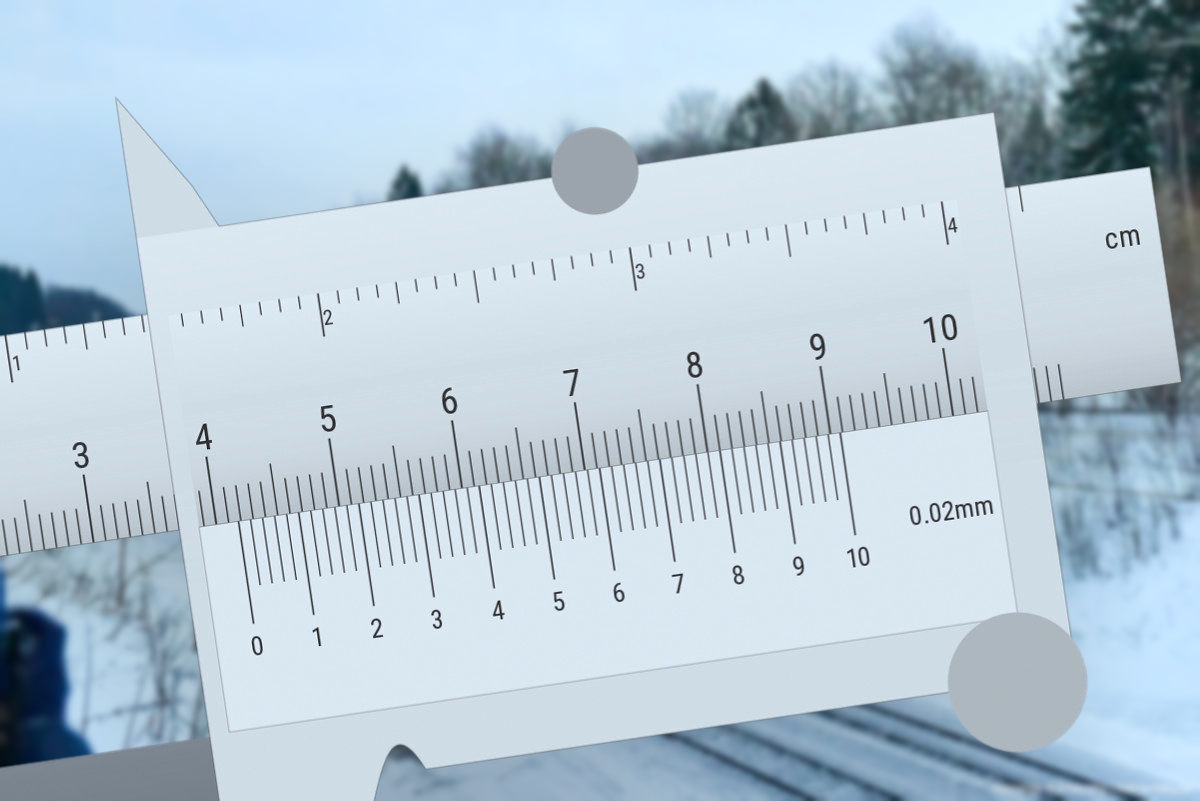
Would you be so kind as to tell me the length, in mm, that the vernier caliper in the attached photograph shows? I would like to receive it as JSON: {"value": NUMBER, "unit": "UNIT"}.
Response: {"value": 41.8, "unit": "mm"}
